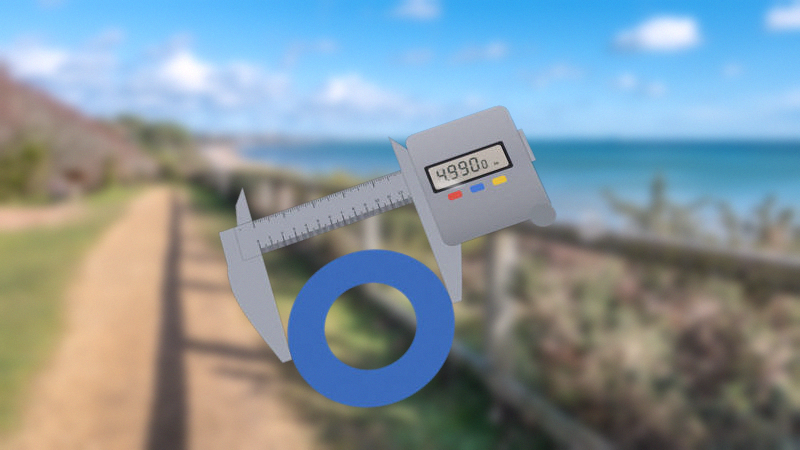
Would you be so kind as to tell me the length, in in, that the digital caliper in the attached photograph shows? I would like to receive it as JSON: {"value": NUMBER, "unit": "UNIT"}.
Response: {"value": 4.9900, "unit": "in"}
